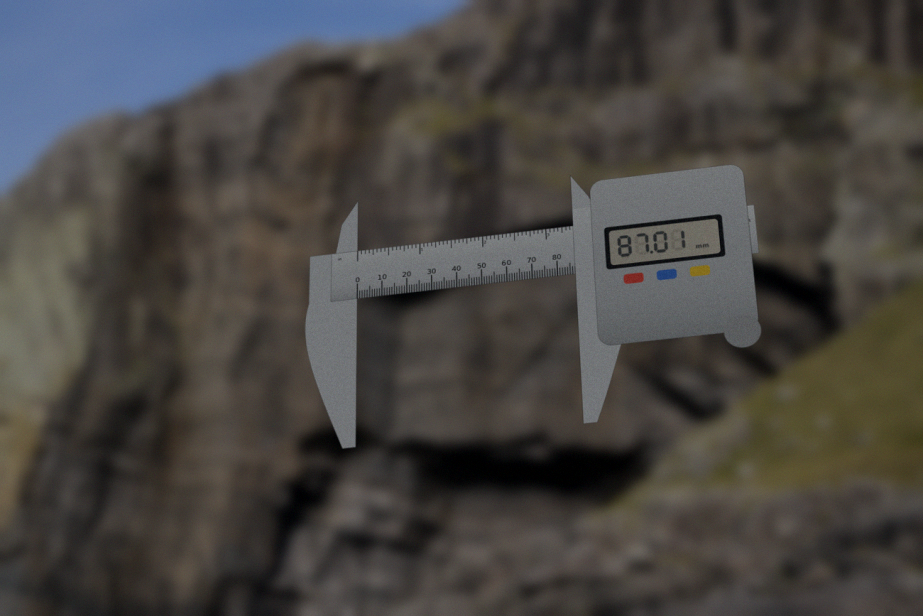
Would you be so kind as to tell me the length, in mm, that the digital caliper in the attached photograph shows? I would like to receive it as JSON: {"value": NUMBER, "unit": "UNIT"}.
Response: {"value": 87.01, "unit": "mm"}
